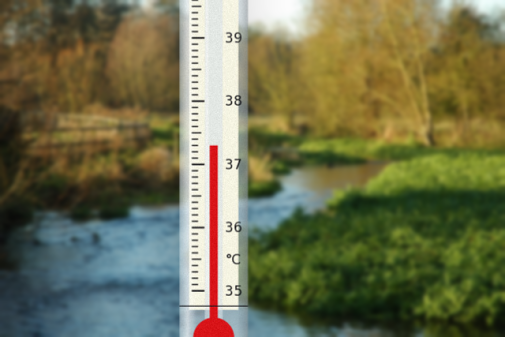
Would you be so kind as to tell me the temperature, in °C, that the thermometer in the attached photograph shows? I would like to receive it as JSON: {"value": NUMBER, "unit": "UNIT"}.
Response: {"value": 37.3, "unit": "°C"}
